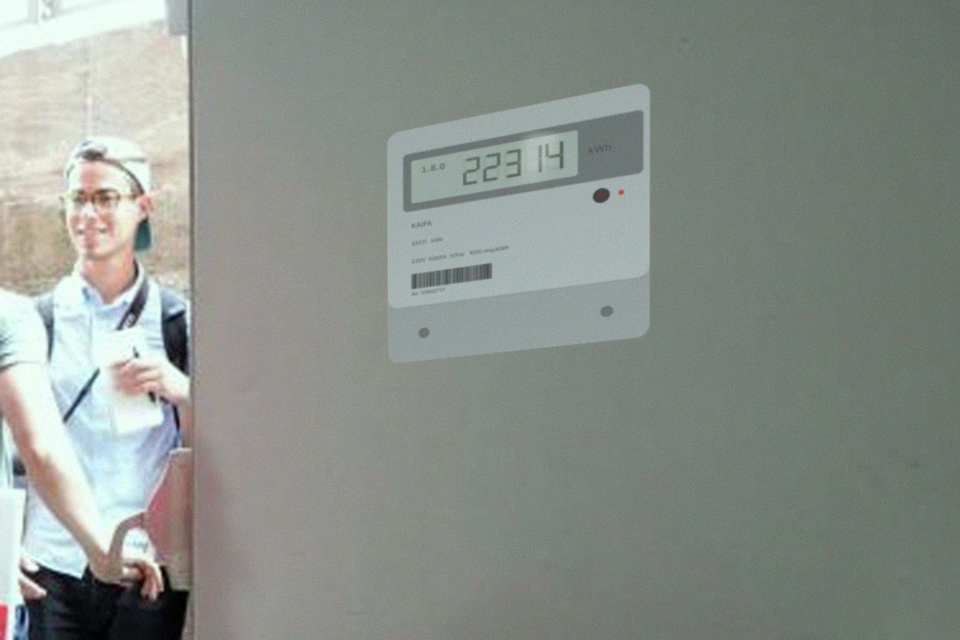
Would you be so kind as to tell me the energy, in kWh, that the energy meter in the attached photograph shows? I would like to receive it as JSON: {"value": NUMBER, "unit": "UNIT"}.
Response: {"value": 22314, "unit": "kWh"}
